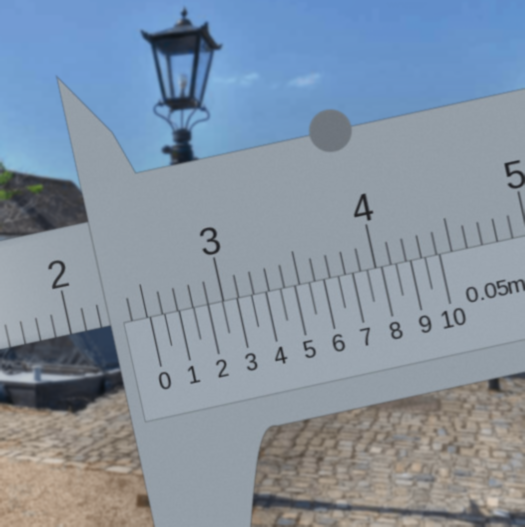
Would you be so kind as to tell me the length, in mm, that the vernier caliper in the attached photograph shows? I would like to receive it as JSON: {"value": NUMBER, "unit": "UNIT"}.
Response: {"value": 25.2, "unit": "mm"}
